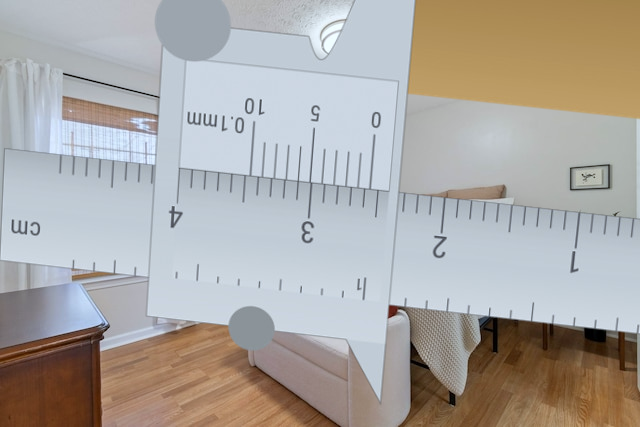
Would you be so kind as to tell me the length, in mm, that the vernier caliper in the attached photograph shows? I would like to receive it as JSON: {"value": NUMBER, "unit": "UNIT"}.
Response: {"value": 25.6, "unit": "mm"}
